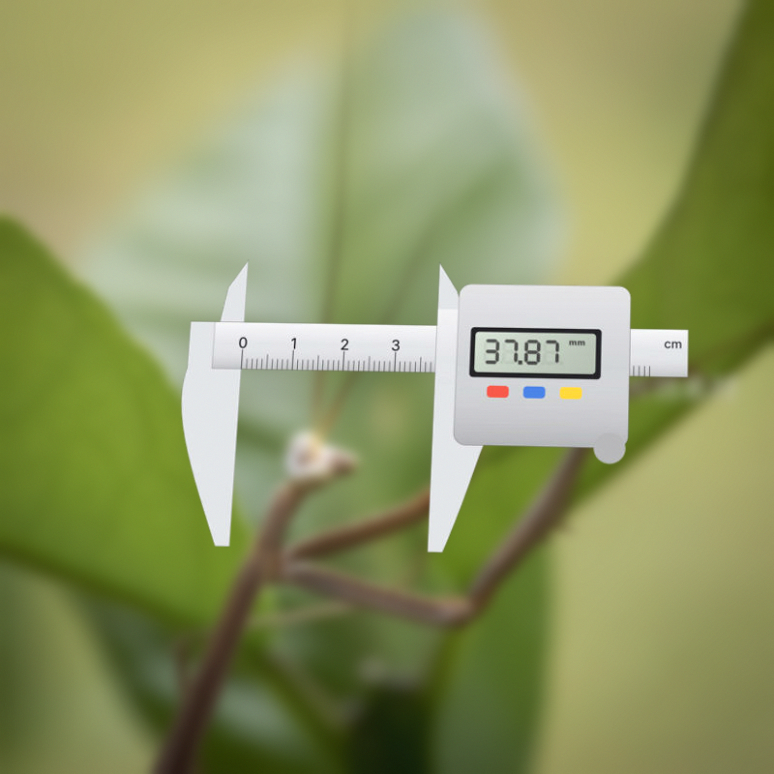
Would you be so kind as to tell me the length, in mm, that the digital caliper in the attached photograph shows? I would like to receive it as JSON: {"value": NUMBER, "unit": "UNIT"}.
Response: {"value": 37.87, "unit": "mm"}
